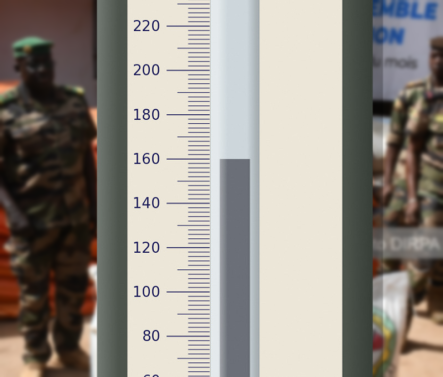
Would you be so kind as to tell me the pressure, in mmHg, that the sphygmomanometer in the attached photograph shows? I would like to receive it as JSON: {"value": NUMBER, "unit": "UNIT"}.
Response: {"value": 160, "unit": "mmHg"}
